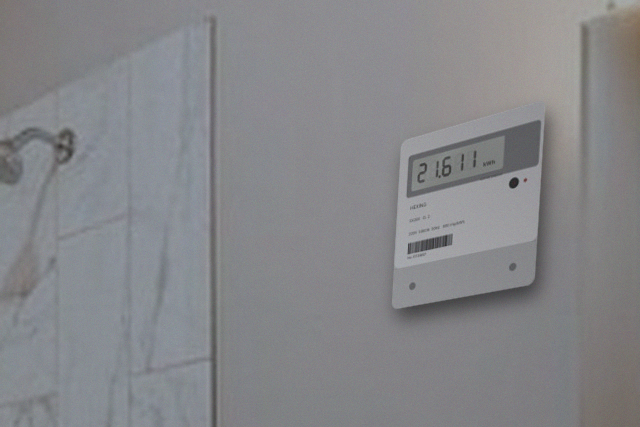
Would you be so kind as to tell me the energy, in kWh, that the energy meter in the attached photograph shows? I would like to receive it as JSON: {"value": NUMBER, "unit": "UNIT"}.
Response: {"value": 21.611, "unit": "kWh"}
